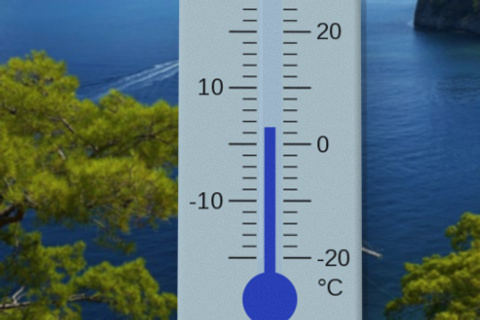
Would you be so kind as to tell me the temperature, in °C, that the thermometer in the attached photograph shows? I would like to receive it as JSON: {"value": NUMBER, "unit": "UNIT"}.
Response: {"value": 3, "unit": "°C"}
